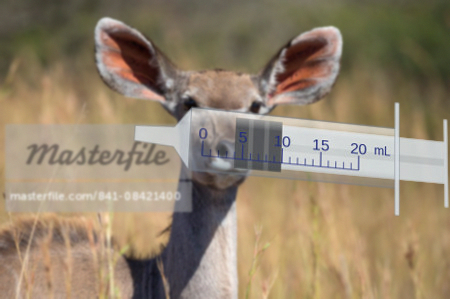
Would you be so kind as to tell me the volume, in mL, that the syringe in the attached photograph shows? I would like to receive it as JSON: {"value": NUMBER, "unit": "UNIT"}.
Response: {"value": 4, "unit": "mL"}
